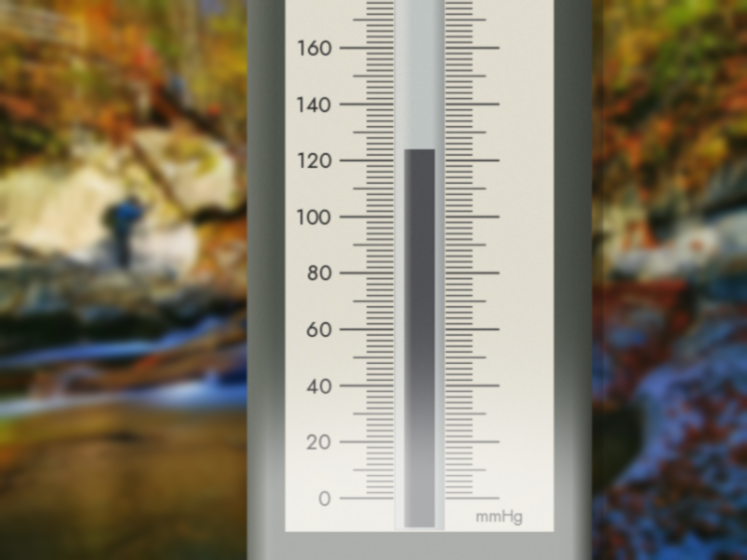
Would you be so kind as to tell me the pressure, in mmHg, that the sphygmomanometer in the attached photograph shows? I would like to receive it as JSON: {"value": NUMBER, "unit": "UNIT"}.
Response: {"value": 124, "unit": "mmHg"}
